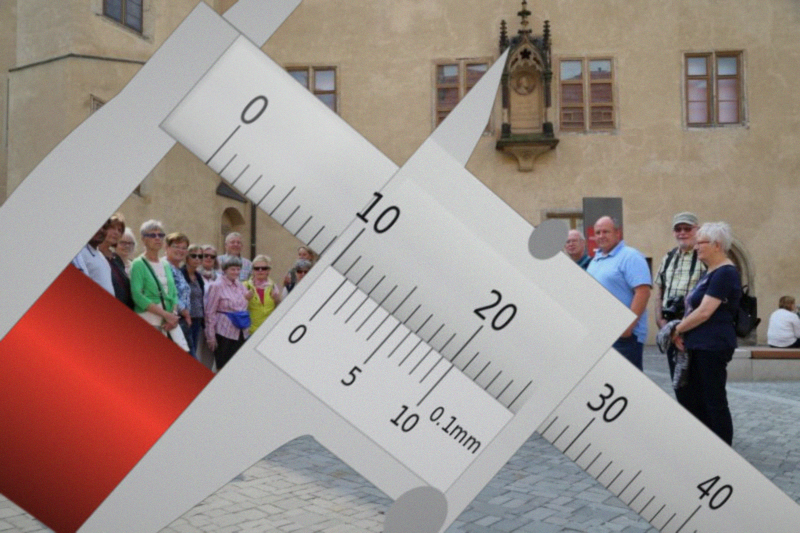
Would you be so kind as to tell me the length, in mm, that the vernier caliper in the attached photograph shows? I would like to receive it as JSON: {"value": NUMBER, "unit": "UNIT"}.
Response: {"value": 11.3, "unit": "mm"}
